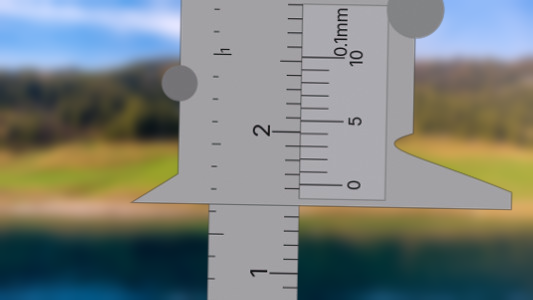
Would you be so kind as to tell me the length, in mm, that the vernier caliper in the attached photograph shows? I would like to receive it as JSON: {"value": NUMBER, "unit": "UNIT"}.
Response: {"value": 16.3, "unit": "mm"}
